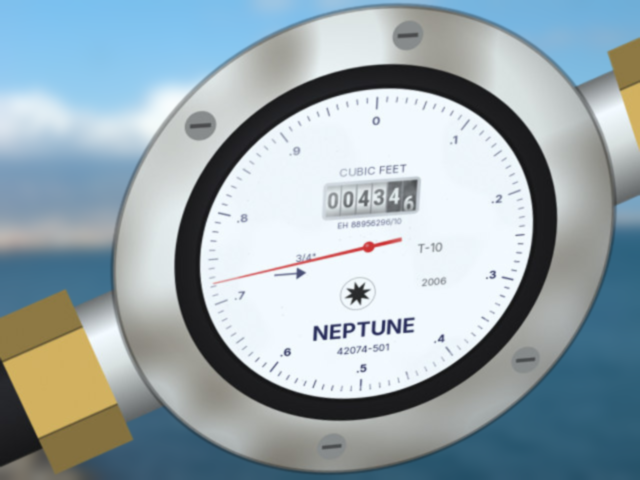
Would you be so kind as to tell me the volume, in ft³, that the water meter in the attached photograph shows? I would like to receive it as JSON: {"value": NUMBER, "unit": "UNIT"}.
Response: {"value": 4345.72, "unit": "ft³"}
